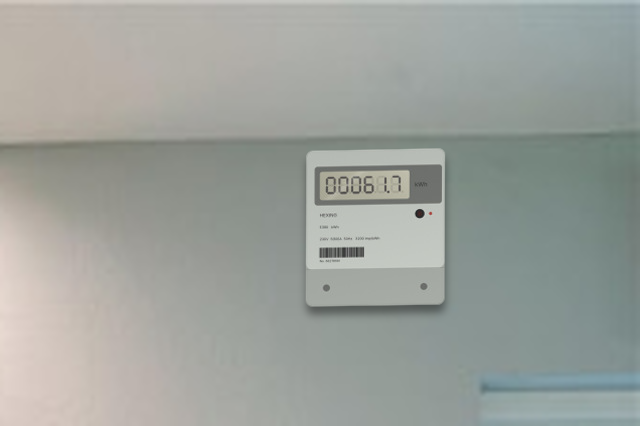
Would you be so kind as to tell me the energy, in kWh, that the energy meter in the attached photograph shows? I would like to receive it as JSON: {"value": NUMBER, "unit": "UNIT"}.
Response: {"value": 61.7, "unit": "kWh"}
